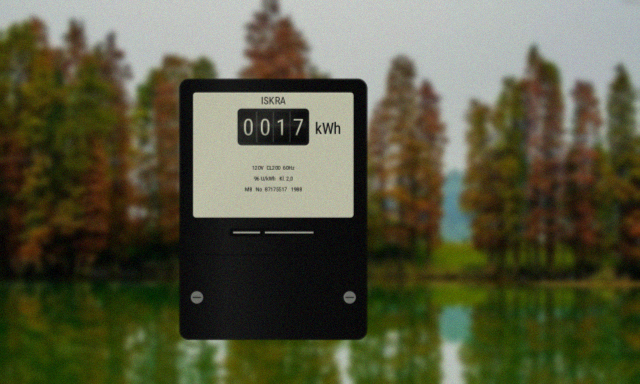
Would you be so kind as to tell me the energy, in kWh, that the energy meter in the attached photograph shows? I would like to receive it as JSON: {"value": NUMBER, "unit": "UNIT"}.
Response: {"value": 17, "unit": "kWh"}
